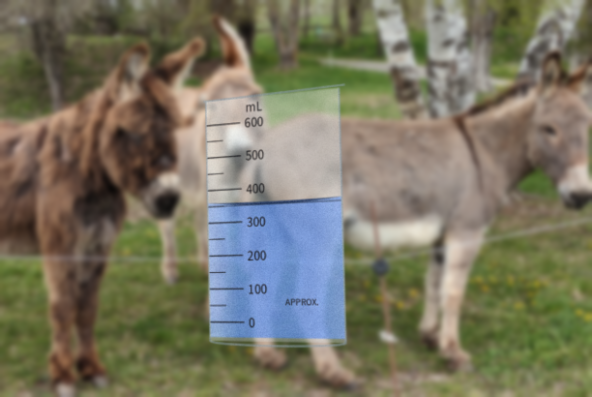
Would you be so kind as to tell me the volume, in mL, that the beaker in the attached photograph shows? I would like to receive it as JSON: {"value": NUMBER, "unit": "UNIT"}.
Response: {"value": 350, "unit": "mL"}
